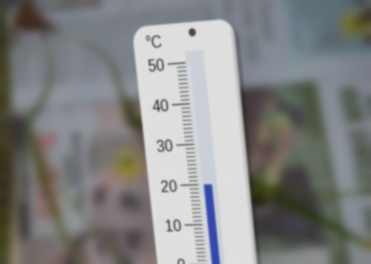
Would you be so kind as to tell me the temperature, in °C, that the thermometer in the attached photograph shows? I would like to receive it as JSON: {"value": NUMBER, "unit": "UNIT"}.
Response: {"value": 20, "unit": "°C"}
